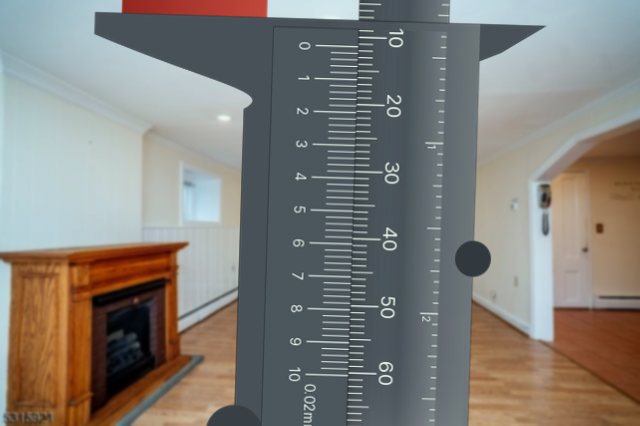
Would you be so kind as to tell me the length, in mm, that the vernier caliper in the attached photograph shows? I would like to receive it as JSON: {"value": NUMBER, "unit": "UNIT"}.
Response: {"value": 11.4, "unit": "mm"}
